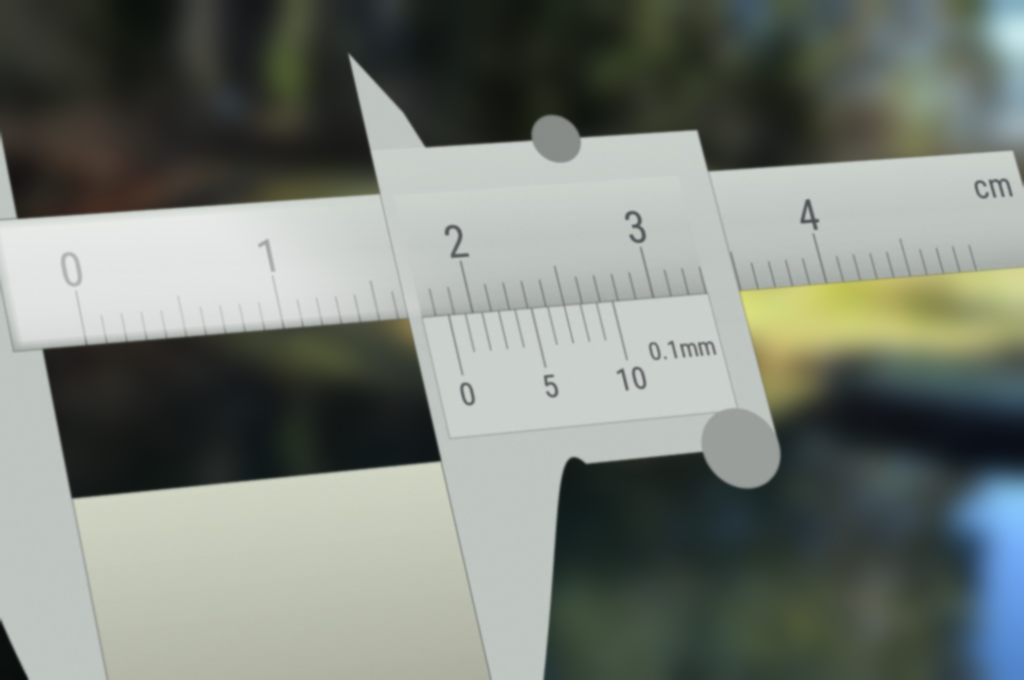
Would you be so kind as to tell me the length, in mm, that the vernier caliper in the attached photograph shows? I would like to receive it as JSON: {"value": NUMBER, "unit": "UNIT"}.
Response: {"value": 18.7, "unit": "mm"}
